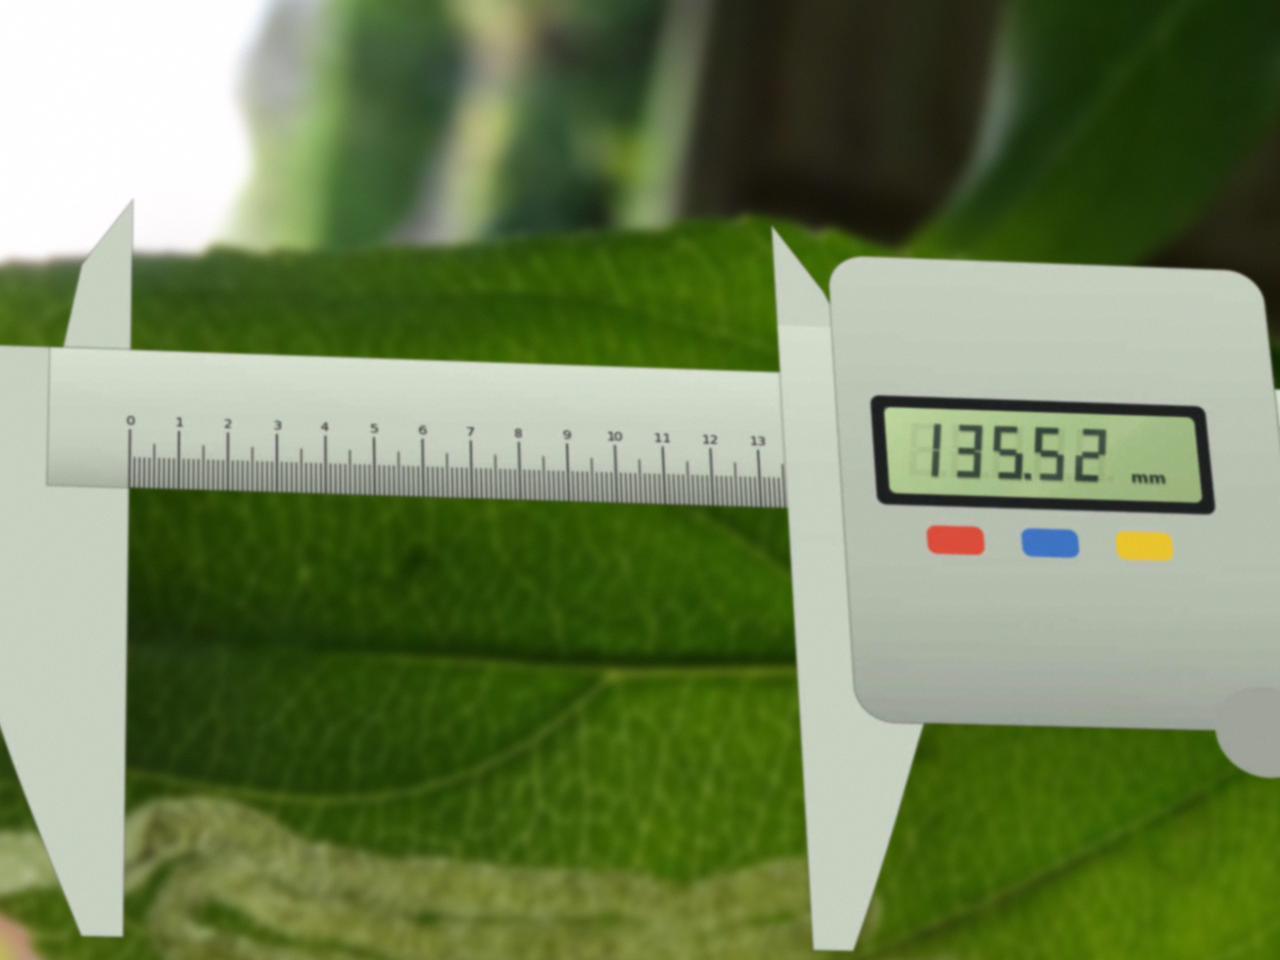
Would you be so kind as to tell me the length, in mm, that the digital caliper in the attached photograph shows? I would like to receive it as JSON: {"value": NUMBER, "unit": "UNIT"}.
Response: {"value": 135.52, "unit": "mm"}
